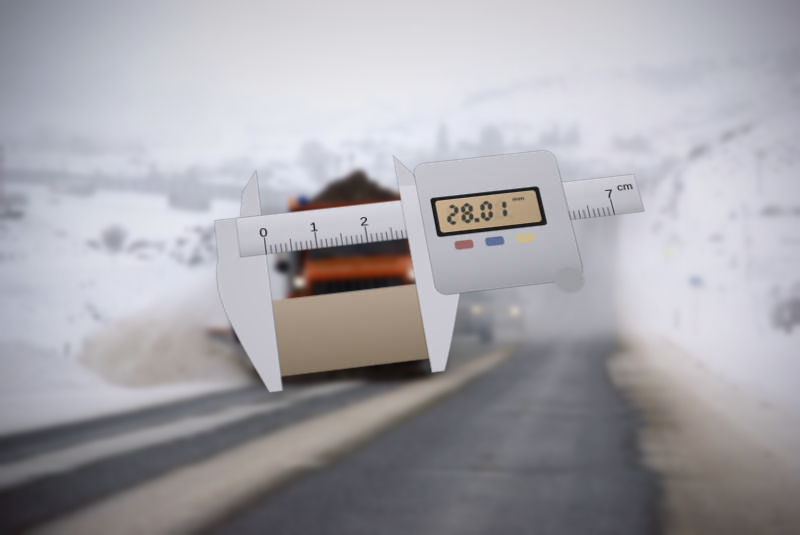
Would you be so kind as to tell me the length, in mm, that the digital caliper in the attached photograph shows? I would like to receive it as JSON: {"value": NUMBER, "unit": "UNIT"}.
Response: {"value": 28.01, "unit": "mm"}
